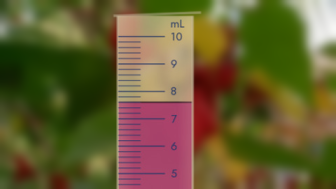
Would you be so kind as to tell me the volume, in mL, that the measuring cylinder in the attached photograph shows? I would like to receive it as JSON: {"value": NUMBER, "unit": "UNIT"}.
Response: {"value": 7.6, "unit": "mL"}
